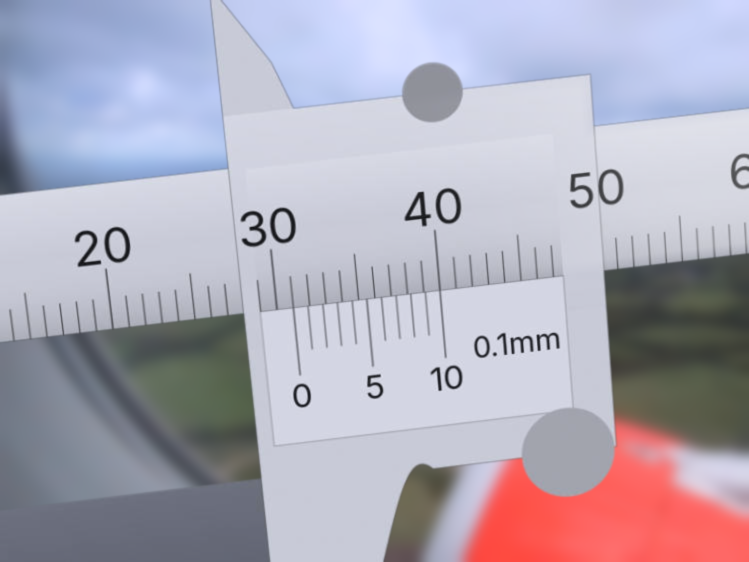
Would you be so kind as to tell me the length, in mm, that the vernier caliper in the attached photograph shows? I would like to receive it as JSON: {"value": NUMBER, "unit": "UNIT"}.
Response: {"value": 31.0, "unit": "mm"}
